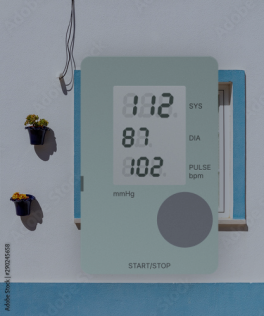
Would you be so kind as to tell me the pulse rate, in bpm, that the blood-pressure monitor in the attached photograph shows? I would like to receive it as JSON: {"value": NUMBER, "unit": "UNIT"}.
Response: {"value": 102, "unit": "bpm"}
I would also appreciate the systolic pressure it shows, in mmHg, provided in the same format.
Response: {"value": 112, "unit": "mmHg"}
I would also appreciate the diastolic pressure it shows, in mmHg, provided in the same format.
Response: {"value": 87, "unit": "mmHg"}
